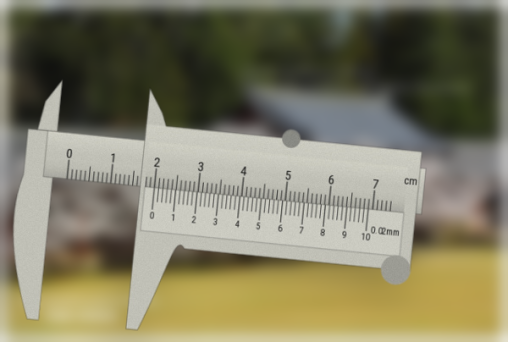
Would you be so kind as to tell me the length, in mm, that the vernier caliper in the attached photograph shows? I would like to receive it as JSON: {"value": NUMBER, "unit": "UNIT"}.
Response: {"value": 20.0, "unit": "mm"}
